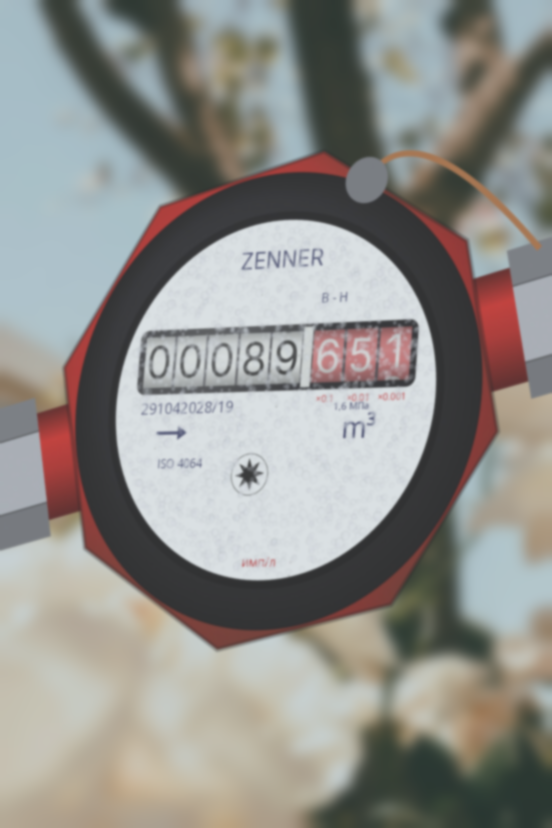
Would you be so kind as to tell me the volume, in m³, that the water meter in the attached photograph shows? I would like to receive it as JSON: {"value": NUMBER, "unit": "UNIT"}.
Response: {"value": 89.651, "unit": "m³"}
